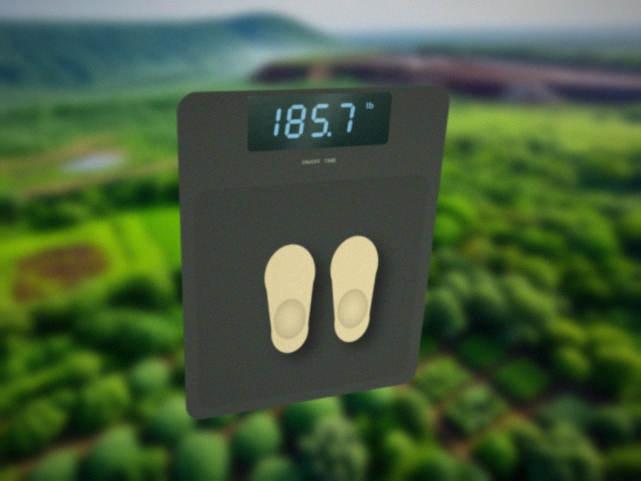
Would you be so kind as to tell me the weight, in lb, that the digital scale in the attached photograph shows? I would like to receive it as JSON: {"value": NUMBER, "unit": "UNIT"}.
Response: {"value": 185.7, "unit": "lb"}
